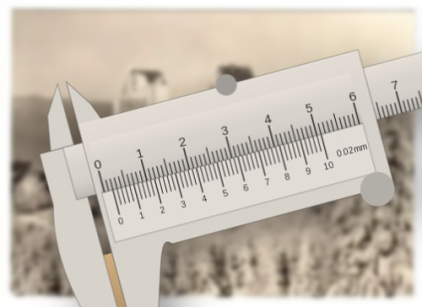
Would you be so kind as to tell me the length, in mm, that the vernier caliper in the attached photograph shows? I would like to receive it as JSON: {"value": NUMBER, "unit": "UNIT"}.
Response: {"value": 2.0, "unit": "mm"}
